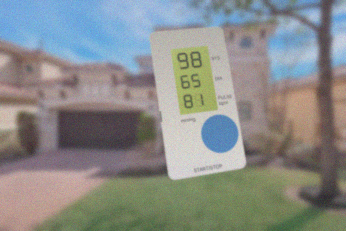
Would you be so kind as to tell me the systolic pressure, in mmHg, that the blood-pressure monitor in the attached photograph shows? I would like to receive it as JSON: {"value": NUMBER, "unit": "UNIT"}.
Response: {"value": 98, "unit": "mmHg"}
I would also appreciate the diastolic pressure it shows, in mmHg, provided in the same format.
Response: {"value": 65, "unit": "mmHg"}
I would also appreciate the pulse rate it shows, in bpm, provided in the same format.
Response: {"value": 81, "unit": "bpm"}
